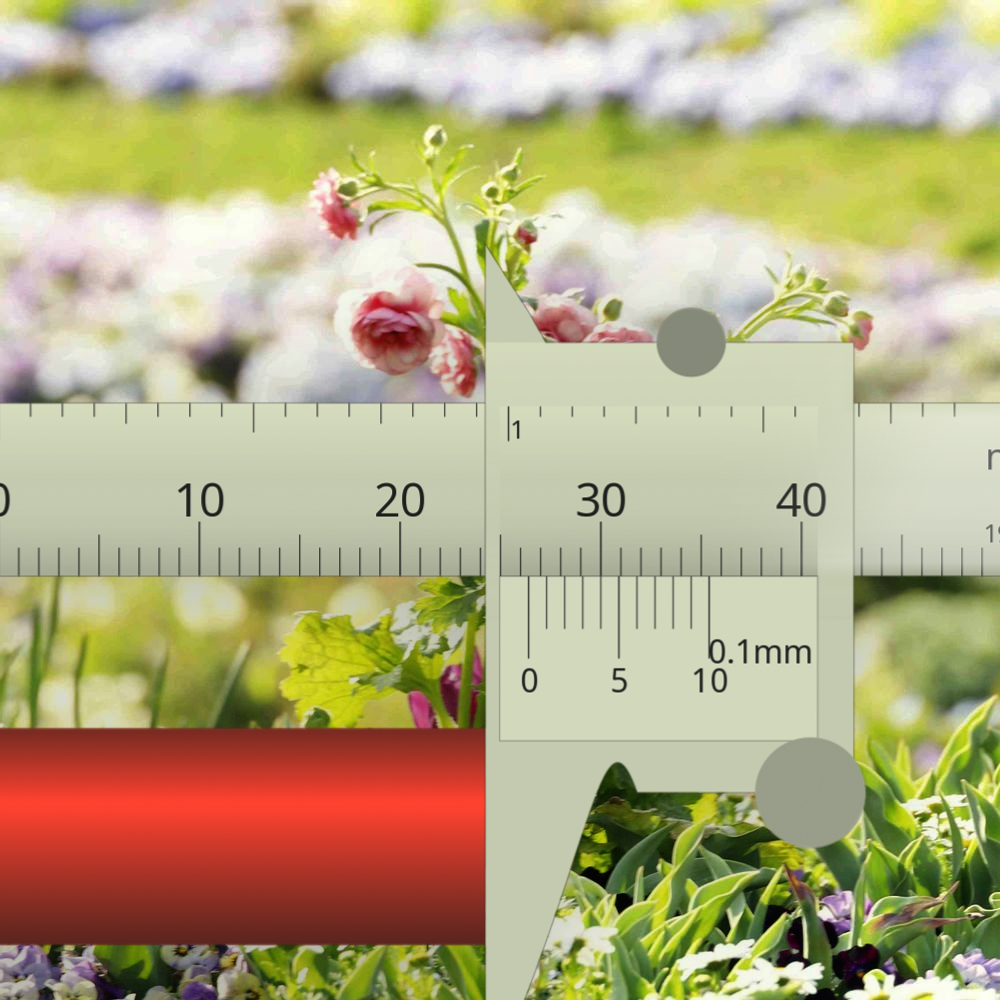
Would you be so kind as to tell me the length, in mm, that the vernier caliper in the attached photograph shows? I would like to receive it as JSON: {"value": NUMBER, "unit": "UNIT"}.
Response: {"value": 26.4, "unit": "mm"}
